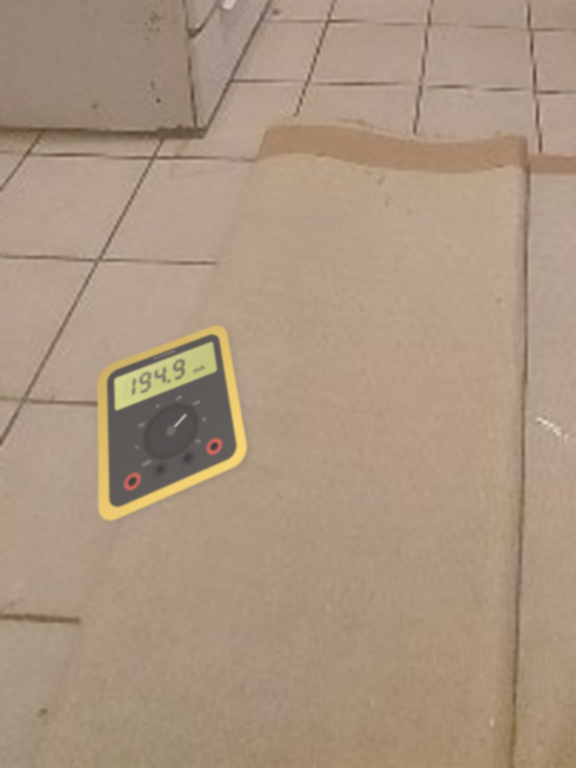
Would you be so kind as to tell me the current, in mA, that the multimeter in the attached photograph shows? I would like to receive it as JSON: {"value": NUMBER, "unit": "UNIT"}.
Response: {"value": 194.9, "unit": "mA"}
